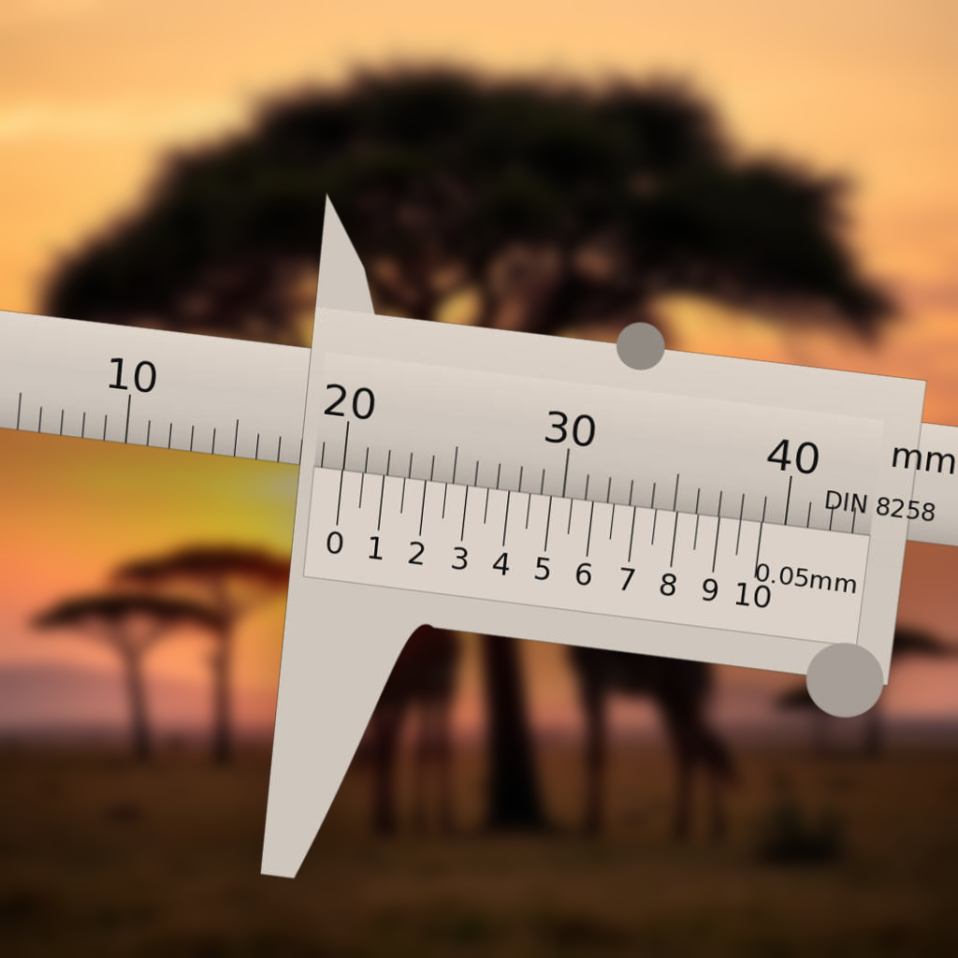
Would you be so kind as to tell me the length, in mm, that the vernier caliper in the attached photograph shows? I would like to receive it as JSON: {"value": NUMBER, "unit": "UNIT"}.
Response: {"value": 19.95, "unit": "mm"}
